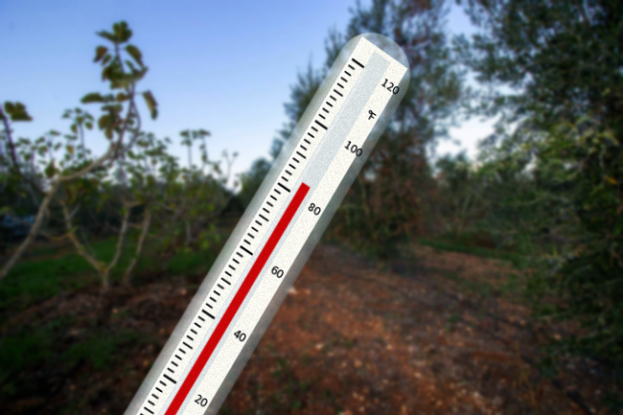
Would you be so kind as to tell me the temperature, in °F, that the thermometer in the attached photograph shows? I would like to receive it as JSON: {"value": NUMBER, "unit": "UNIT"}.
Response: {"value": 84, "unit": "°F"}
